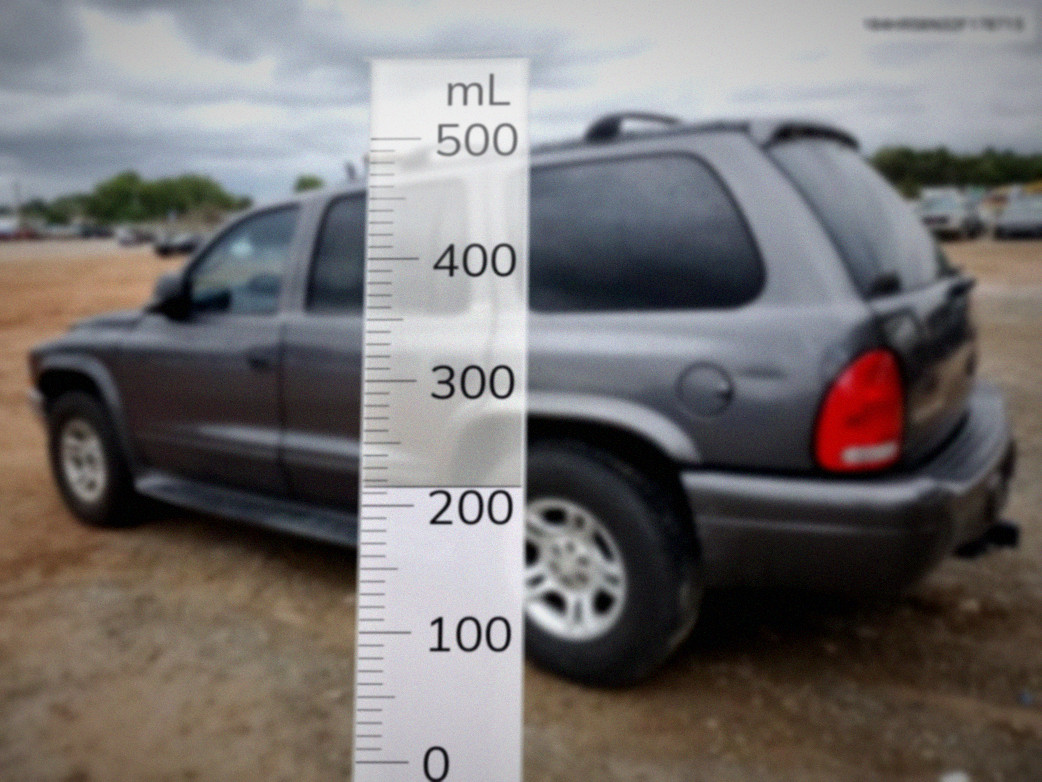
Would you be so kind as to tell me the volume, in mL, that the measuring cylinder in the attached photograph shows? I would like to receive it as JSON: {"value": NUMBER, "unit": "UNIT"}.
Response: {"value": 215, "unit": "mL"}
